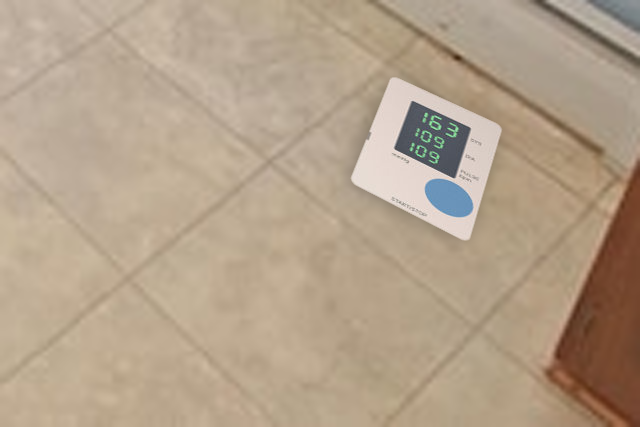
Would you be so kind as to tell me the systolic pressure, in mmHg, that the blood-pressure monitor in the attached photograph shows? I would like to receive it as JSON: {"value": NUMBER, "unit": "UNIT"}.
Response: {"value": 163, "unit": "mmHg"}
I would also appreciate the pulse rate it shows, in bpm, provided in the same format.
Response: {"value": 109, "unit": "bpm"}
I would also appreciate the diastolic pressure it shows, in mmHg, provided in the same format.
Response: {"value": 109, "unit": "mmHg"}
